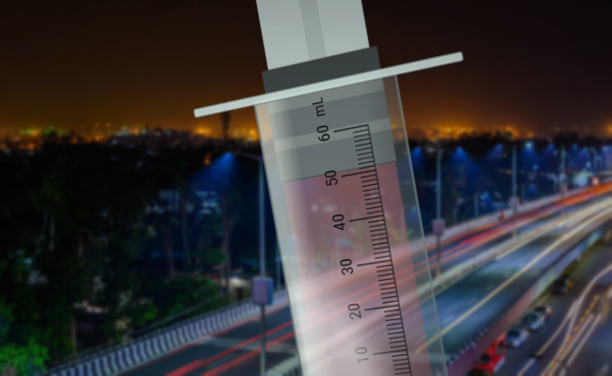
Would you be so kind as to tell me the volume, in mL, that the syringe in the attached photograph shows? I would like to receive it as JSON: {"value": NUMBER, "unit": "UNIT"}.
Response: {"value": 51, "unit": "mL"}
